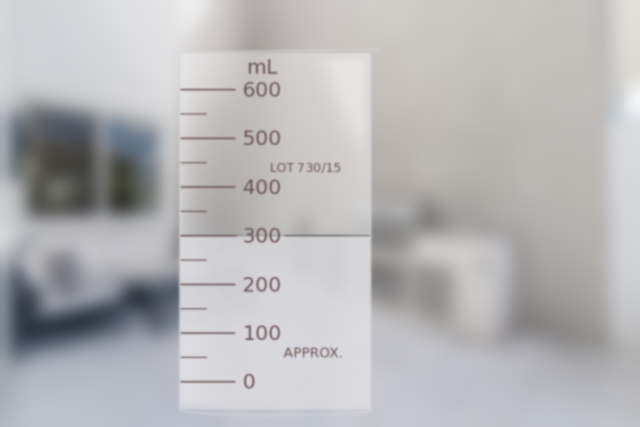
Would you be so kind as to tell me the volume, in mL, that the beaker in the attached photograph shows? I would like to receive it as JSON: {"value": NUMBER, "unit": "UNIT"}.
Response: {"value": 300, "unit": "mL"}
